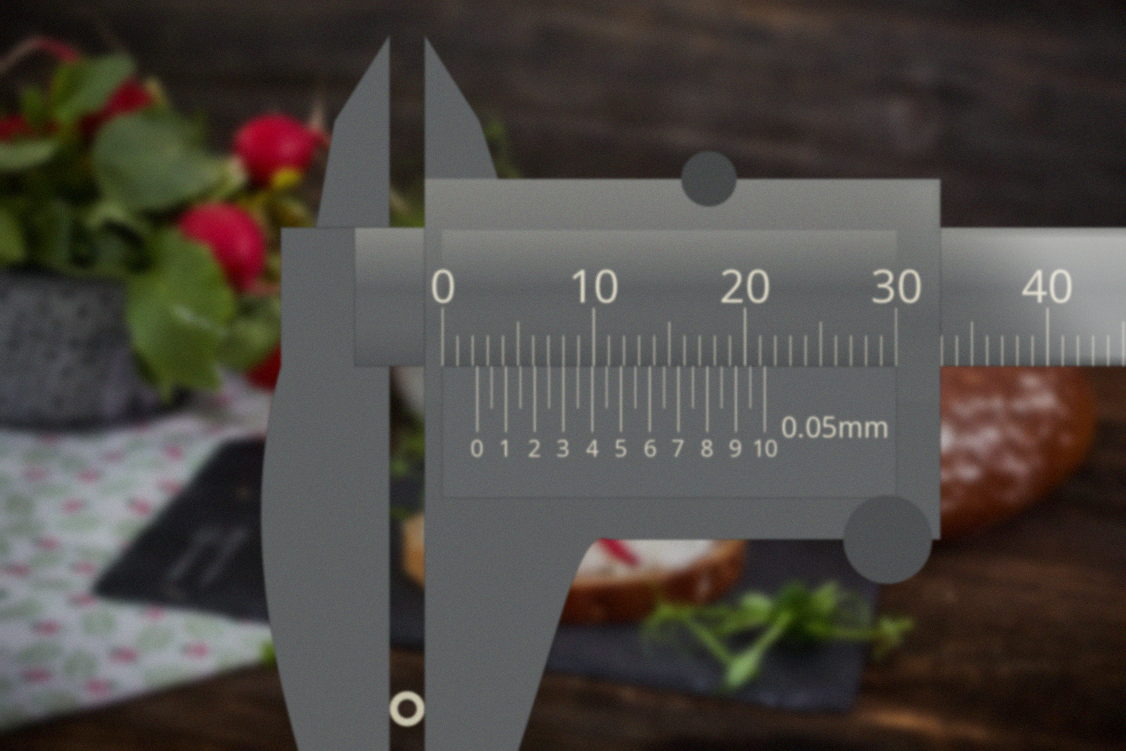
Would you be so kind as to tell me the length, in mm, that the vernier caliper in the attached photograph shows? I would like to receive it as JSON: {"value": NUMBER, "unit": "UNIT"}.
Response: {"value": 2.3, "unit": "mm"}
